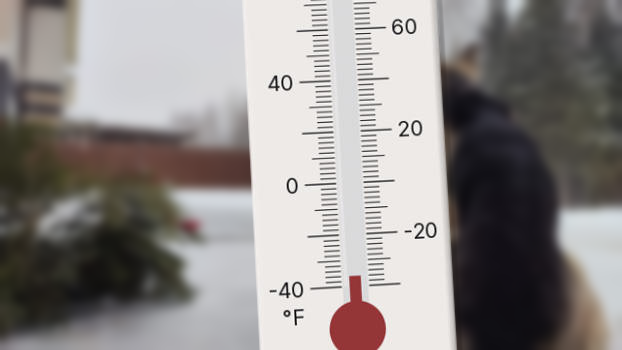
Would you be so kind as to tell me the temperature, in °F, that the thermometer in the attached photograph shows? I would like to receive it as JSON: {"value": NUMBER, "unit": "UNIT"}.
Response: {"value": -36, "unit": "°F"}
